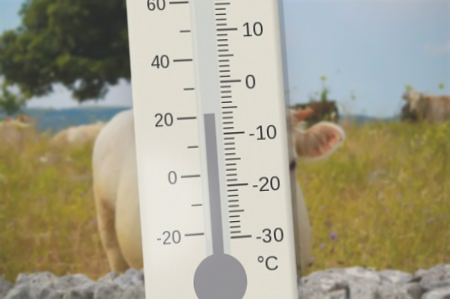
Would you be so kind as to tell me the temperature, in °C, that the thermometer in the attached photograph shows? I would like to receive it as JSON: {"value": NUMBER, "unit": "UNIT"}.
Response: {"value": -6, "unit": "°C"}
